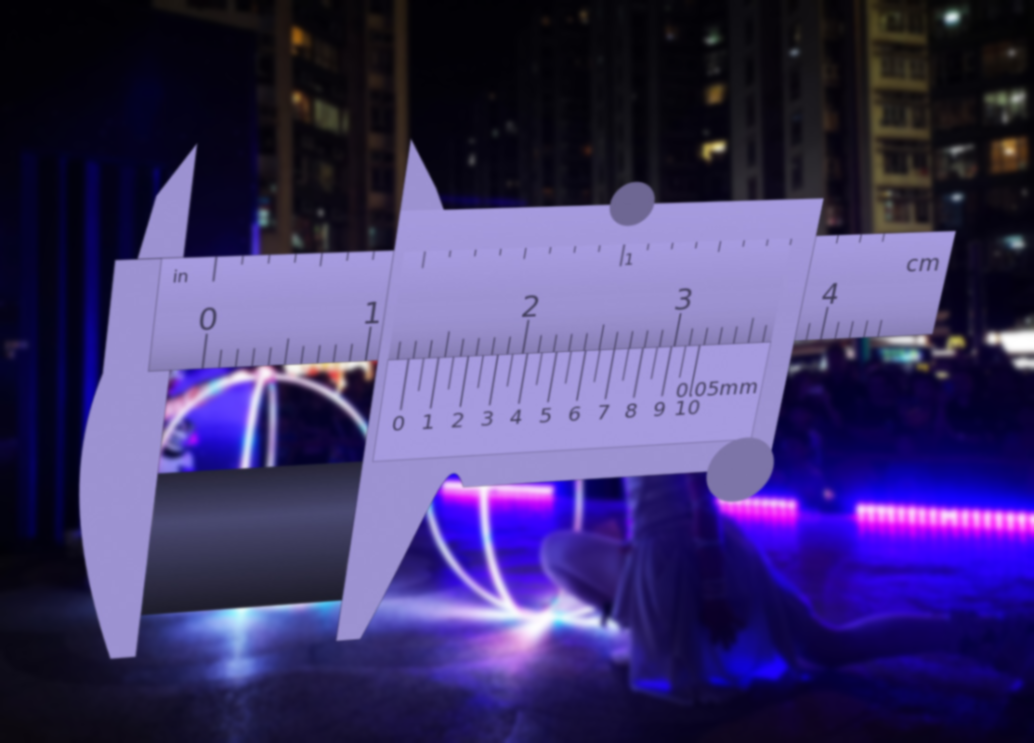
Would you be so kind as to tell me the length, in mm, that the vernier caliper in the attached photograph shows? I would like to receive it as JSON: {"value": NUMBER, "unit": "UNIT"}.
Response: {"value": 12.7, "unit": "mm"}
